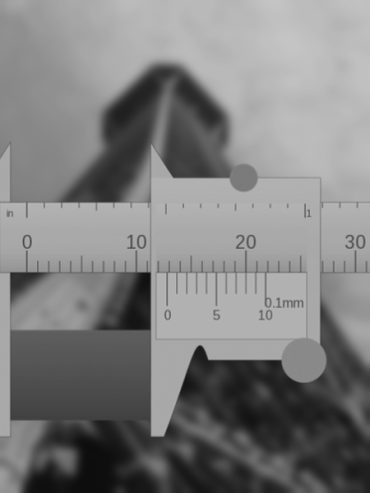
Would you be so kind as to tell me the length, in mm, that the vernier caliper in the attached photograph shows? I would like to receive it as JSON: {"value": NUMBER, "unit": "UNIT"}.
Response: {"value": 12.8, "unit": "mm"}
